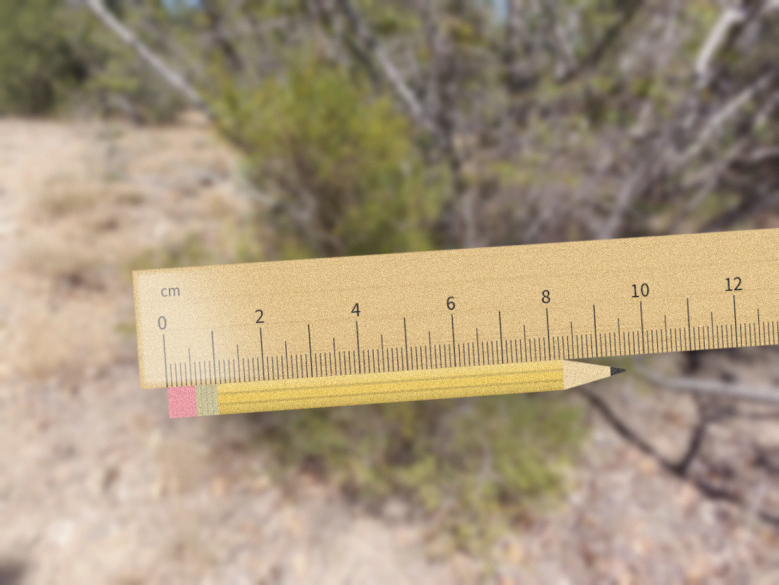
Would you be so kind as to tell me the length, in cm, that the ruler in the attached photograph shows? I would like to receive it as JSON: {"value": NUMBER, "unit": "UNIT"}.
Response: {"value": 9.6, "unit": "cm"}
